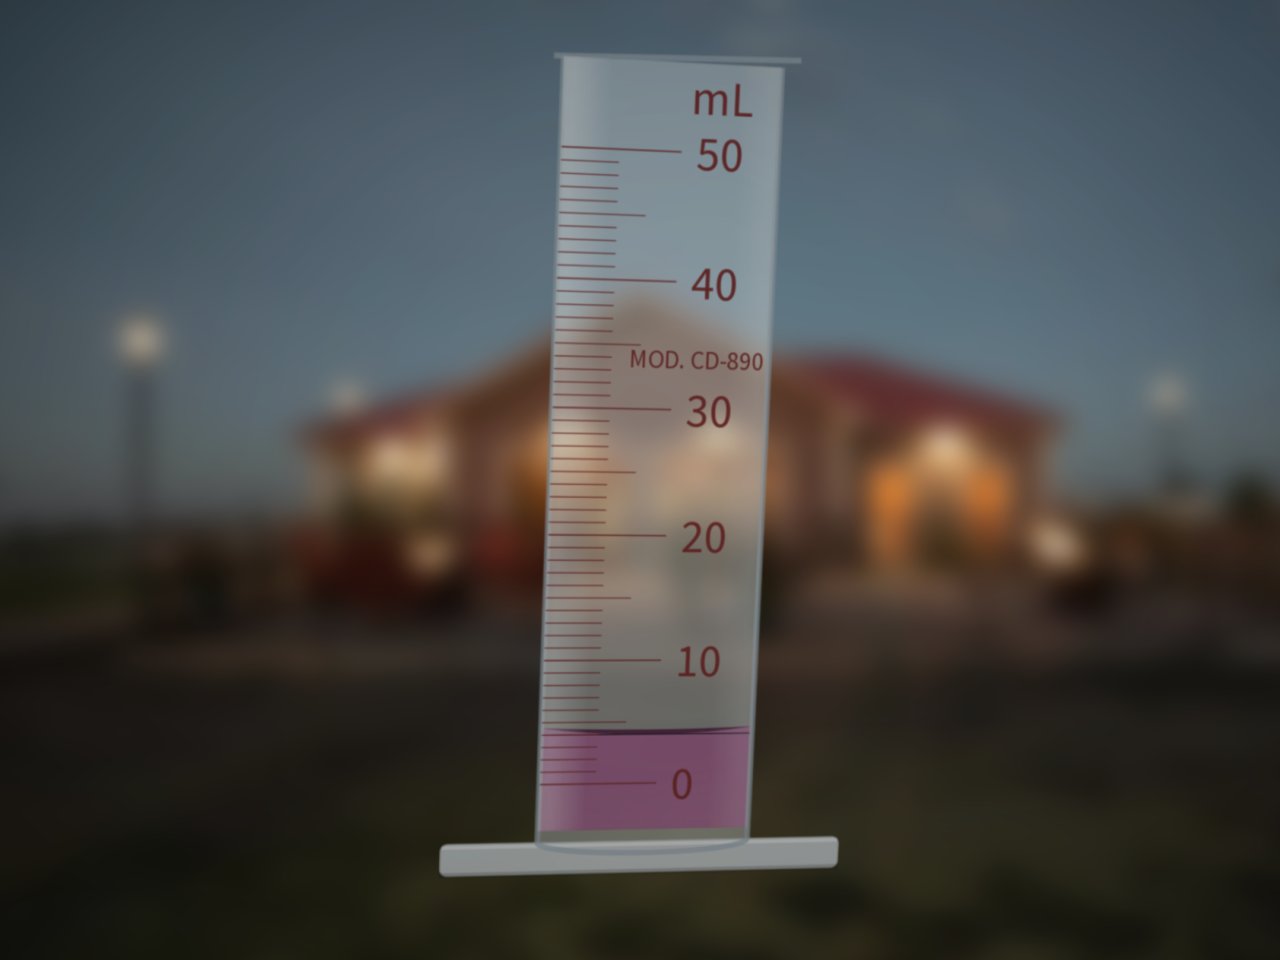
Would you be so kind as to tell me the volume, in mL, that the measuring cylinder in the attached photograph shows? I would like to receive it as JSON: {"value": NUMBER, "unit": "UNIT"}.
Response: {"value": 4, "unit": "mL"}
